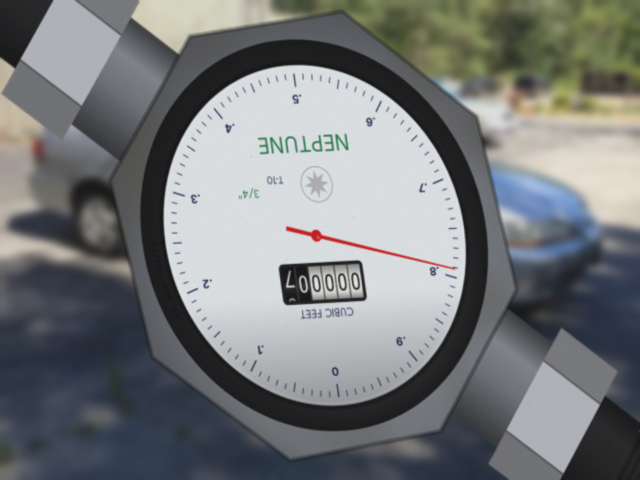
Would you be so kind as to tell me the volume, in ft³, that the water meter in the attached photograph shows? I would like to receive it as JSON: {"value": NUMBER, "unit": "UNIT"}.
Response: {"value": 6.79, "unit": "ft³"}
